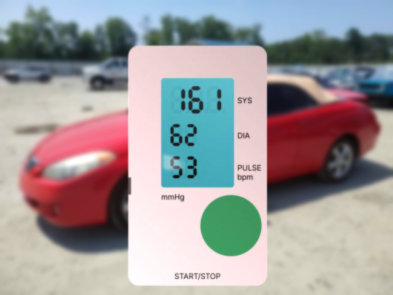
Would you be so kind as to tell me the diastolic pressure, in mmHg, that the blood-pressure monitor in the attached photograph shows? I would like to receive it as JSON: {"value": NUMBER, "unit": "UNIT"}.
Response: {"value": 62, "unit": "mmHg"}
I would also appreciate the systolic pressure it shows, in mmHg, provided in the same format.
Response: {"value": 161, "unit": "mmHg"}
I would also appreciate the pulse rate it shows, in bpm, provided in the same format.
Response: {"value": 53, "unit": "bpm"}
